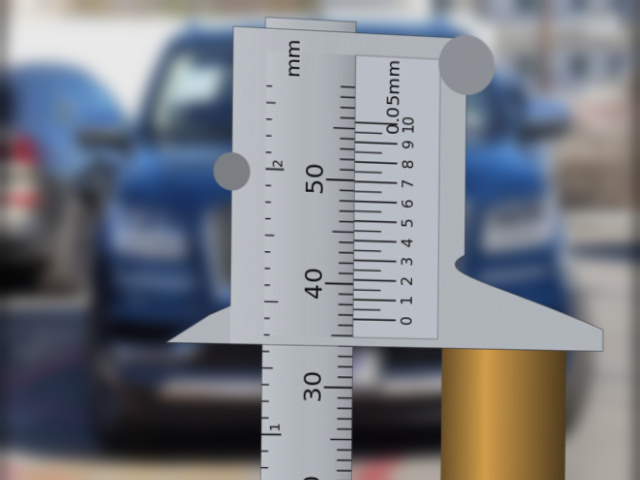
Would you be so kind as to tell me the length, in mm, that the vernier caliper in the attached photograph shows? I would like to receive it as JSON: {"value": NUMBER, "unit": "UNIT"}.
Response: {"value": 36.6, "unit": "mm"}
